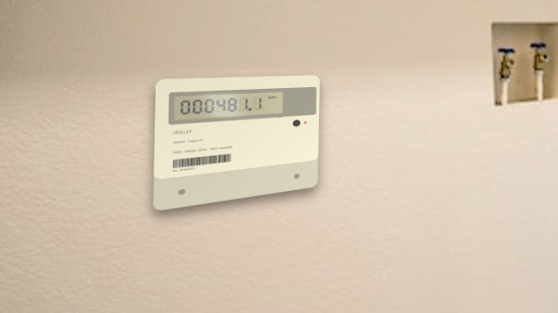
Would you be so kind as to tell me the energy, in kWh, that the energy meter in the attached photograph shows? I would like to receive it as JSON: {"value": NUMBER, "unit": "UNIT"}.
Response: {"value": 481.1, "unit": "kWh"}
